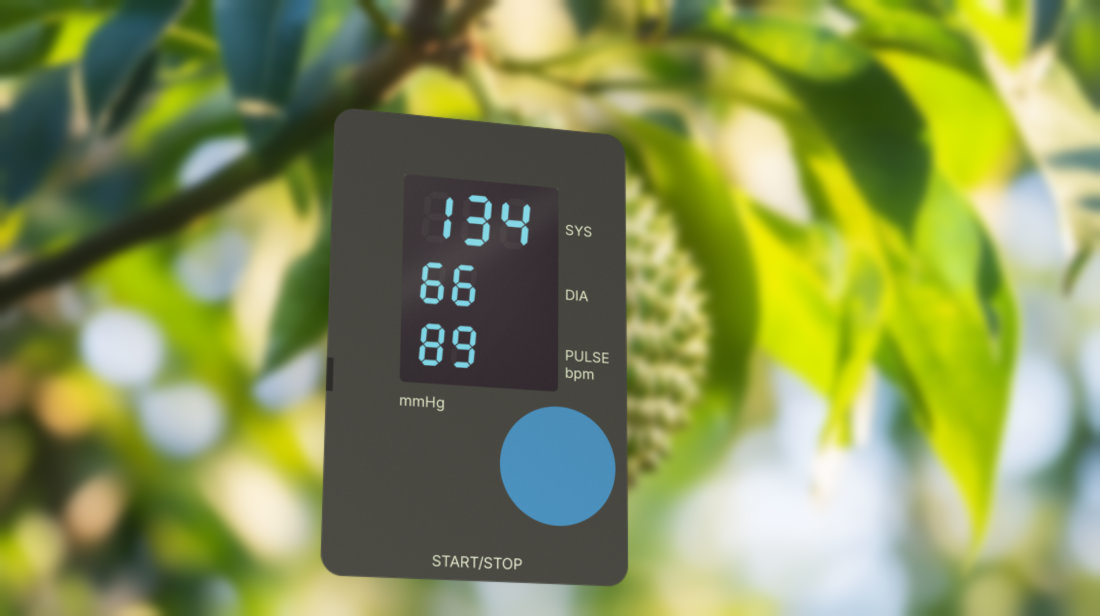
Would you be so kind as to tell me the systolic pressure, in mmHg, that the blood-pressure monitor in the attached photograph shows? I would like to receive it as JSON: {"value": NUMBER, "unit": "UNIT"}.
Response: {"value": 134, "unit": "mmHg"}
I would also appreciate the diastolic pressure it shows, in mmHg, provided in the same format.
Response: {"value": 66, "unit": "mmHg"}
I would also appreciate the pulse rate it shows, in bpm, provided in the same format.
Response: {"value": 89, "unit": "bpm"}
